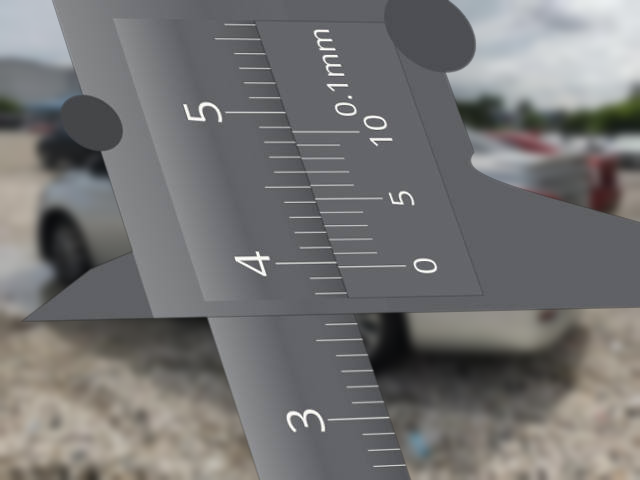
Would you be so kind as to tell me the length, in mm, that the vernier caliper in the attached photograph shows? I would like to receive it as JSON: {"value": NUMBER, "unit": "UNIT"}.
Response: {"value": 39.7, "unit": "mm"}
